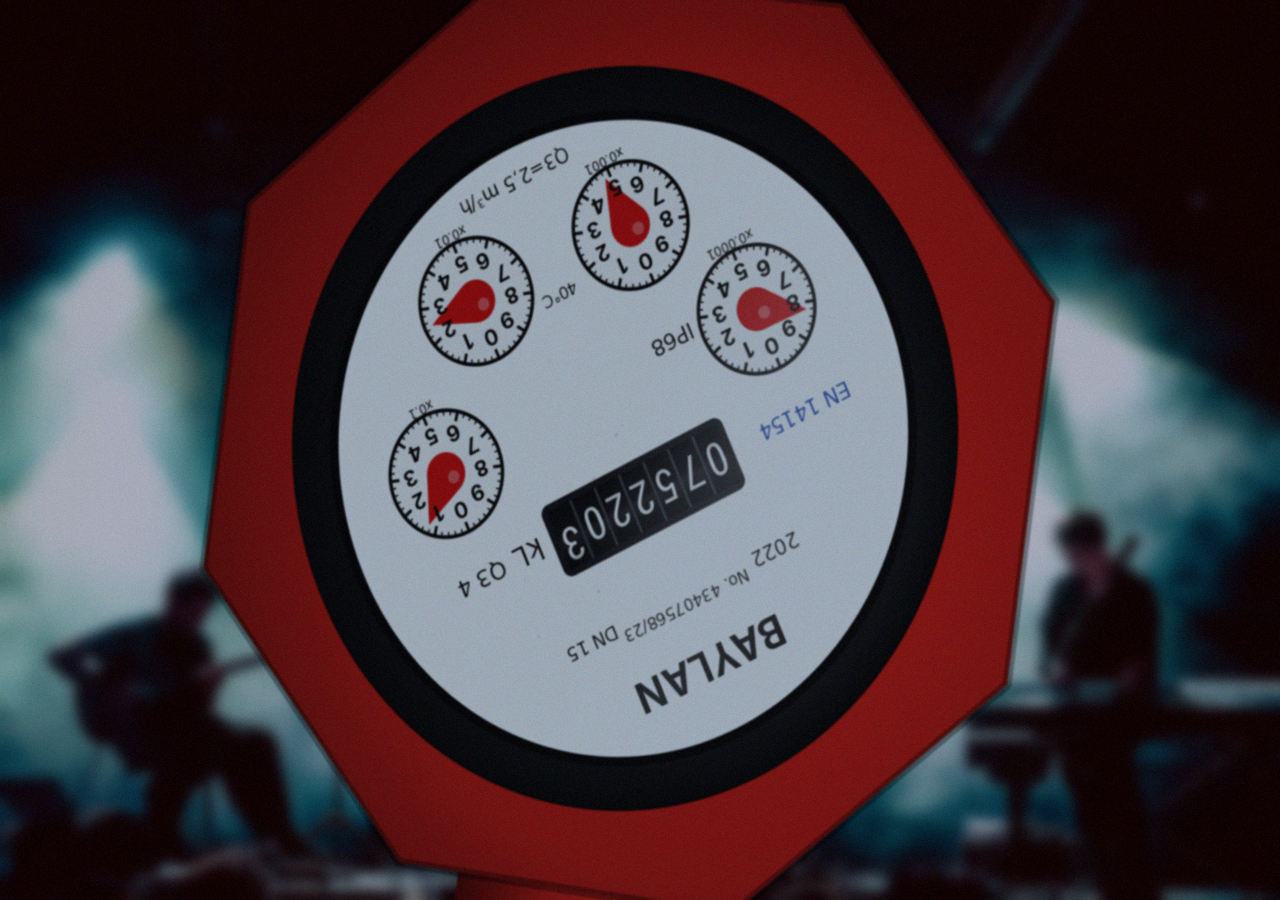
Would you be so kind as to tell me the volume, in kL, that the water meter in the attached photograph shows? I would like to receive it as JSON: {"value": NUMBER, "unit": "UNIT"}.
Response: {"value": 752203.1248, "unit": "kL"}
